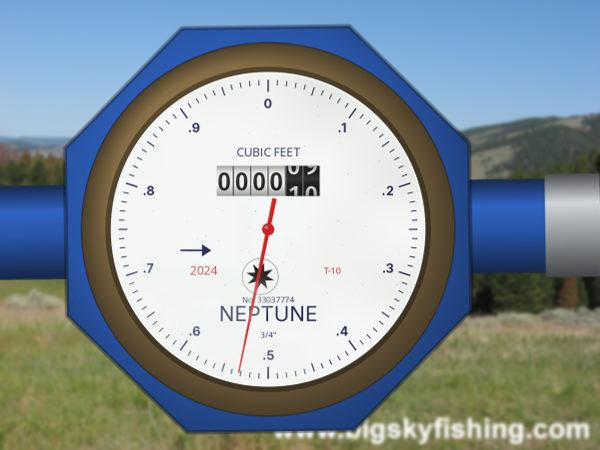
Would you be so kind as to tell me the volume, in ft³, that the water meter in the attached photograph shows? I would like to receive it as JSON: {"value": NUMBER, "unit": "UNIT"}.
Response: {"value": 9.53, "unit": "ft³"}
